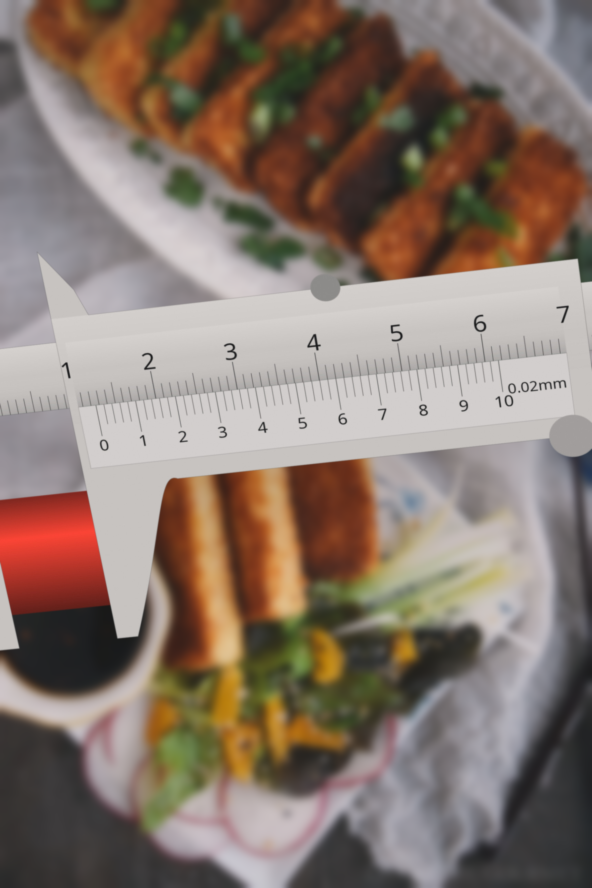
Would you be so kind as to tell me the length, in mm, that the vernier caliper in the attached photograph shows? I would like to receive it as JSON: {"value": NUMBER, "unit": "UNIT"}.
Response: {"value": 12.6, "unit": "mm"}
